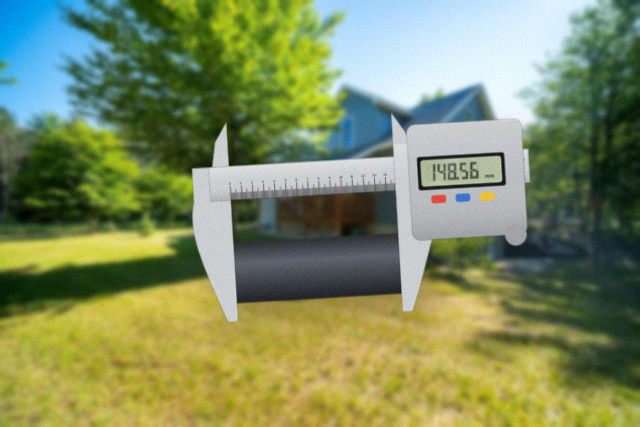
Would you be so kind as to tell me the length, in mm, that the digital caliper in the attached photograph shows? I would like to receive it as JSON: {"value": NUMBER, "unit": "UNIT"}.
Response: {"value": 148.56, "unit": "mm"}
